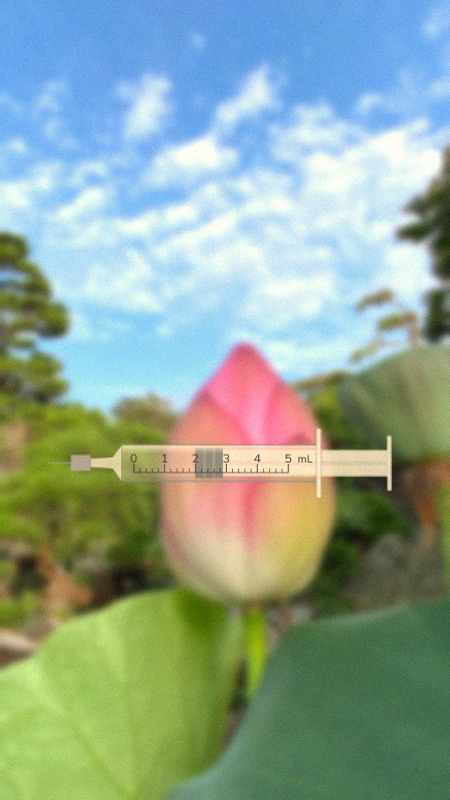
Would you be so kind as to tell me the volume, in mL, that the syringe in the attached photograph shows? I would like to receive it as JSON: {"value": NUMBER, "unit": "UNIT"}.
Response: {"value": 2, "unit": "mL"}
